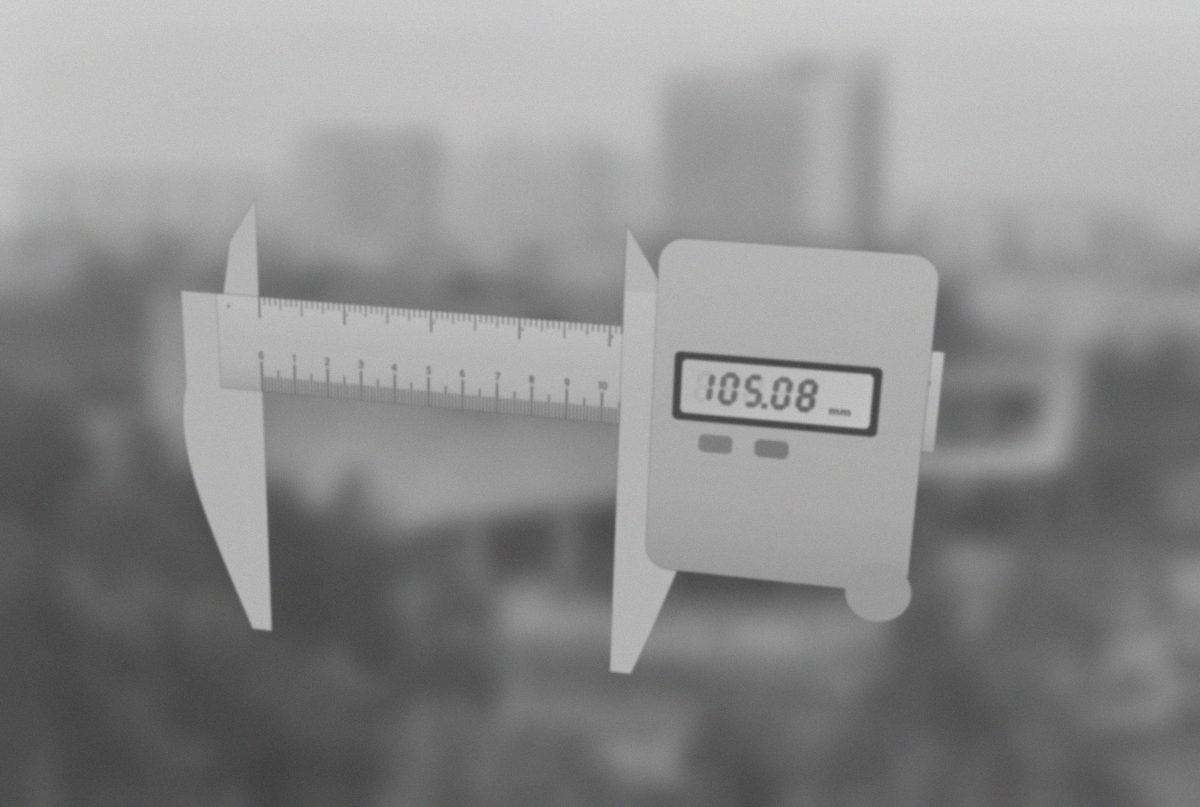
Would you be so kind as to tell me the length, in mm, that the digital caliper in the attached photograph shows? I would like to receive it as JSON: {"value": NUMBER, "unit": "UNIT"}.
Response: {"value": 105.08, "unit": "mm"}
